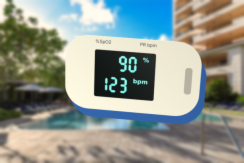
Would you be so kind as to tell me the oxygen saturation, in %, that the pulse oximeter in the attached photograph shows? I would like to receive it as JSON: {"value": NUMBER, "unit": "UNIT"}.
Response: {"value": 90, "unit": "%"}
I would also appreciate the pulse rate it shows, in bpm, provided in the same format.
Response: {"value": 123, "unit": "bpm"}
